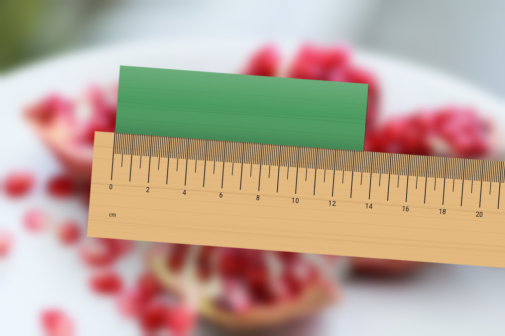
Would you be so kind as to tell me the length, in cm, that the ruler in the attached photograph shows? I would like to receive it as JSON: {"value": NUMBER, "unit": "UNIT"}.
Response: {"value": 13.5, "unit": "cm"}
